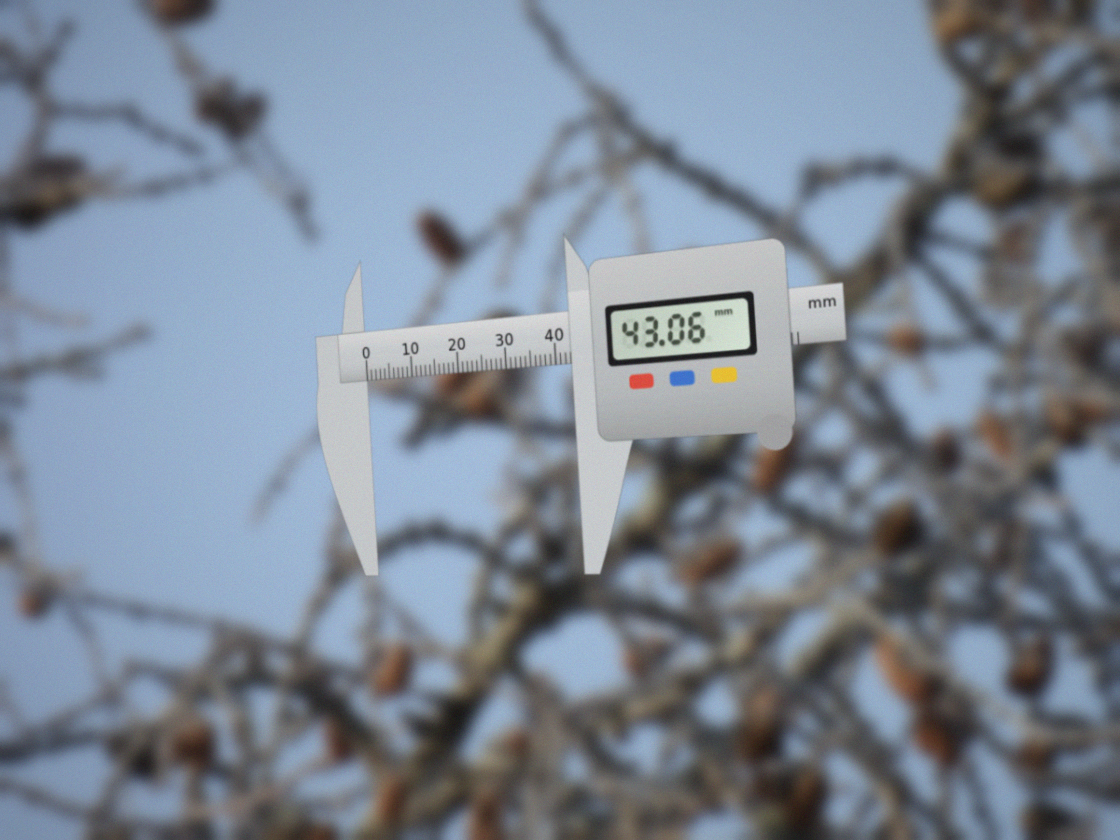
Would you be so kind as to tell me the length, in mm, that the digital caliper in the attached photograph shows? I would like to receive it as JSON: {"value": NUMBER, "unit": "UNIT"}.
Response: {"value": 43.06, "unit": "mm"}
